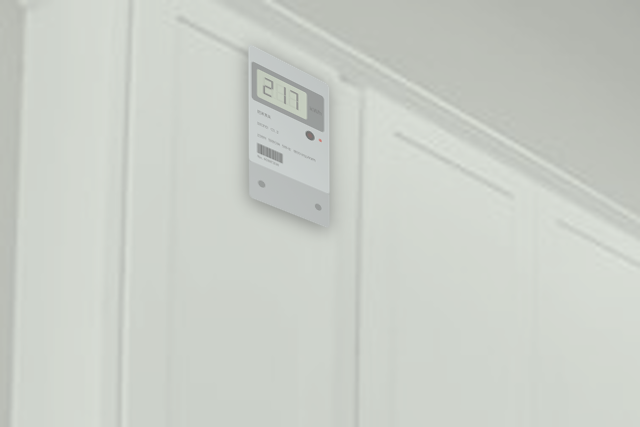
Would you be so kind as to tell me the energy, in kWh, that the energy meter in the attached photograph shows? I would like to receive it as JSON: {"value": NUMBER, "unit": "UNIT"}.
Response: {"value": 217, "unit": "kWh"}
